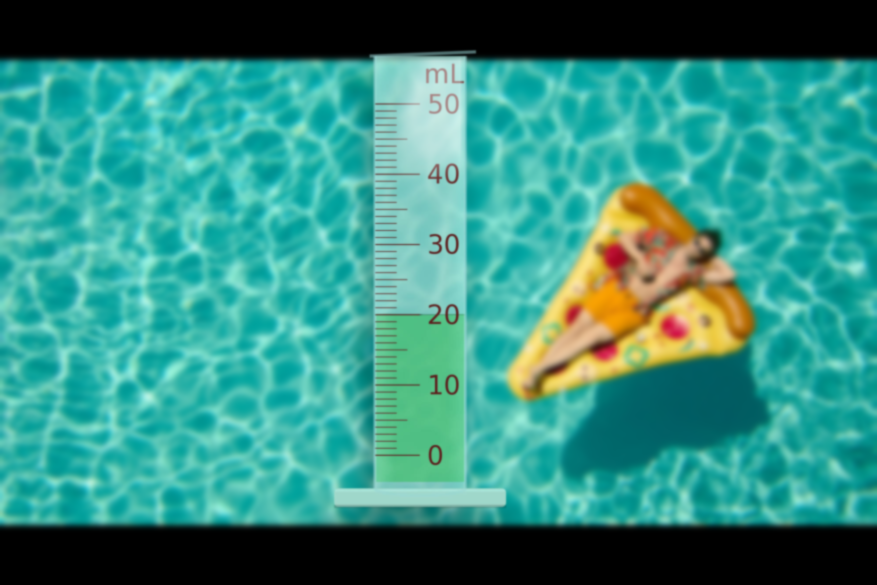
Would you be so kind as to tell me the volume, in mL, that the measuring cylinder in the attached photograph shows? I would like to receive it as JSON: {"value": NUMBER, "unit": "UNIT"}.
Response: {"value": 20, "unit": "mL"}
